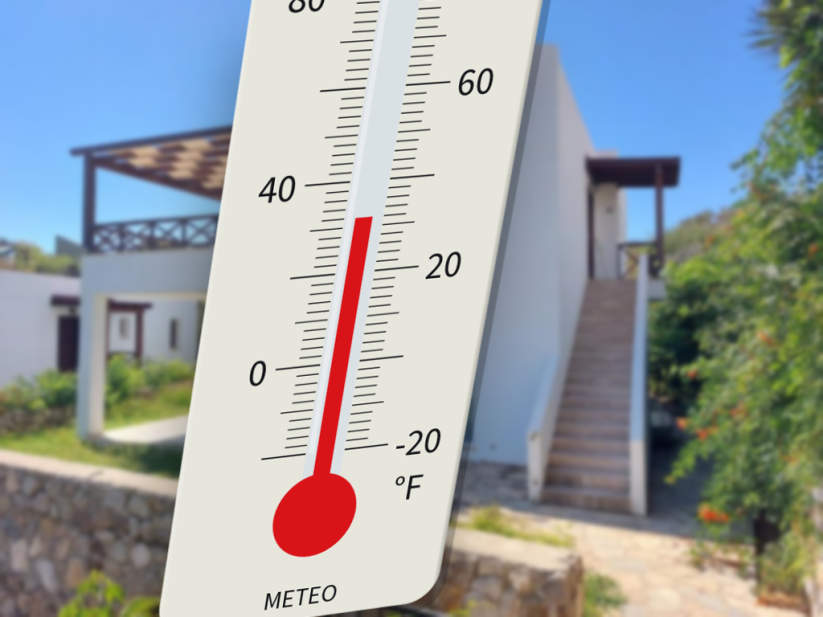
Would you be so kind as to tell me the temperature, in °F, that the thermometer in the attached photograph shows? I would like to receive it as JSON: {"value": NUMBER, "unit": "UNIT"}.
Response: {"value": 32, "unit": "°F"}
